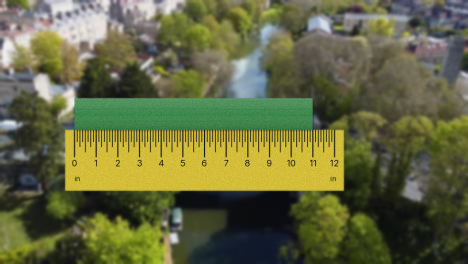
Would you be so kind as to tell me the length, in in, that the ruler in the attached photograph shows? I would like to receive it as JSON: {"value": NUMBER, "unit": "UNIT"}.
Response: {"value": 11, "unit": "in"}
